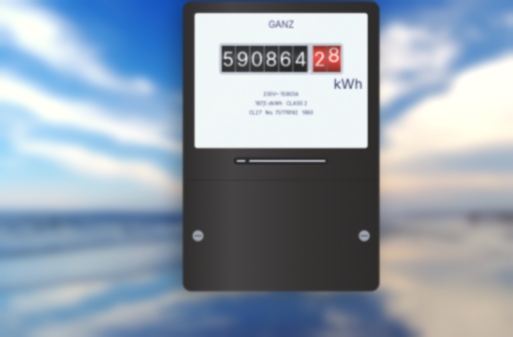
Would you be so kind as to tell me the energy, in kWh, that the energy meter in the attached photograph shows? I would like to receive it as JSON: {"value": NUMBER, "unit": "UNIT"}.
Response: {"value": 590864.28, "unit": "kWh"}
